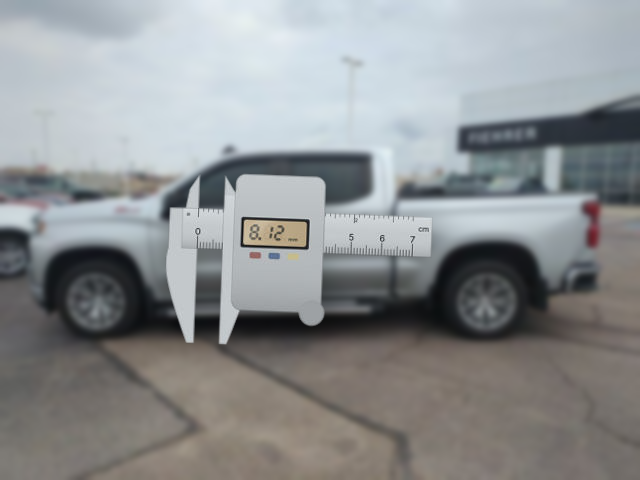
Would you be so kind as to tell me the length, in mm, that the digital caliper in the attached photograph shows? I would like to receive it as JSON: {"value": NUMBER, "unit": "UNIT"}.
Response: {"value": 8.12, "unit": "mm"}
